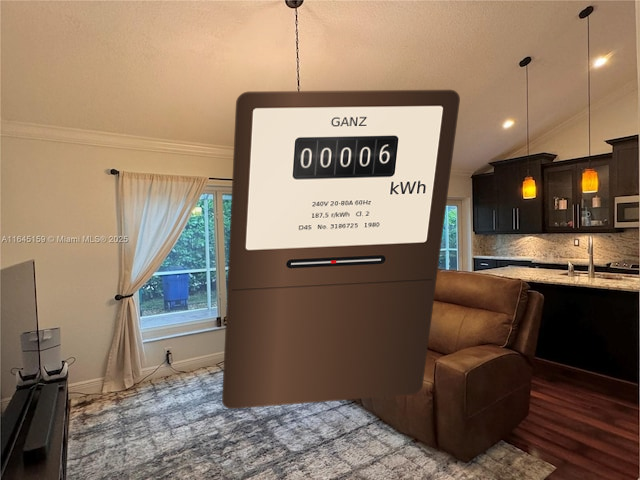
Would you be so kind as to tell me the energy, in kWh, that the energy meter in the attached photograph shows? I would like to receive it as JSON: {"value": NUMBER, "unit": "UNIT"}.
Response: {"value": 6, "unit": "kWh"}
